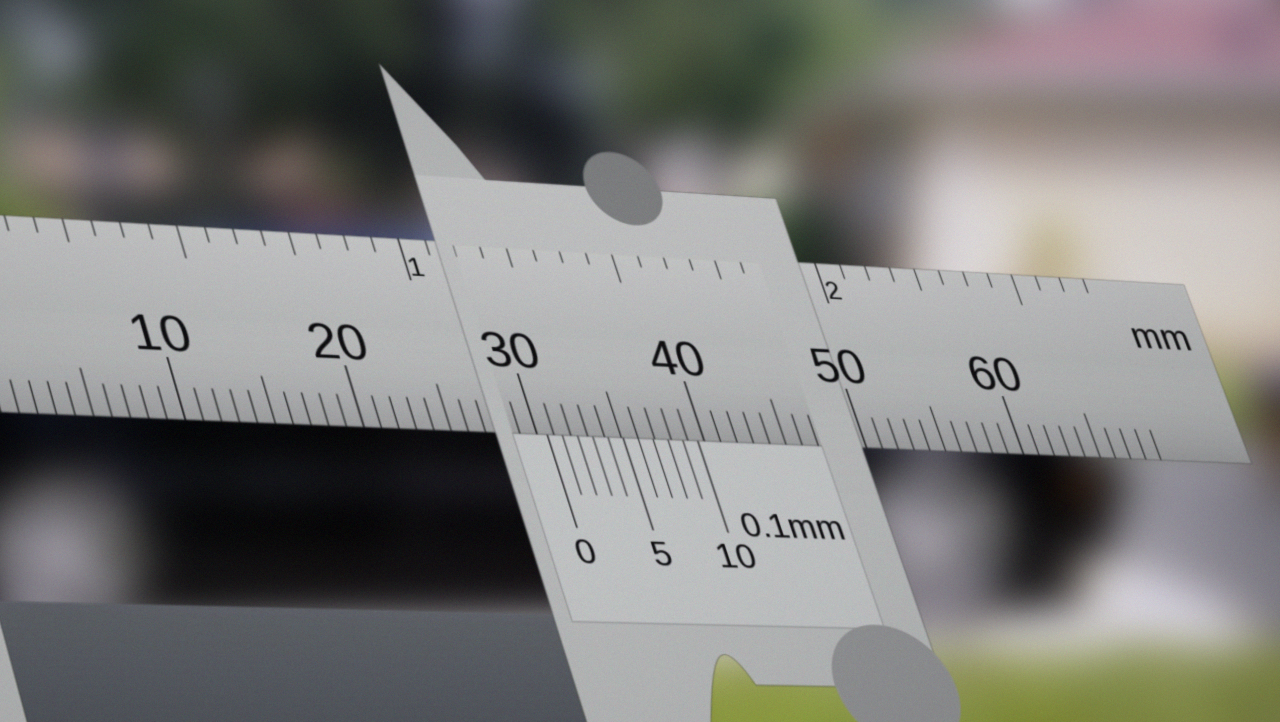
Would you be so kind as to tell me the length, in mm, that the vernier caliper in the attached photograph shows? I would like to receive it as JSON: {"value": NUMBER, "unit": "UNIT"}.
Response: {"value": 30.6, "unit": "mm"}
